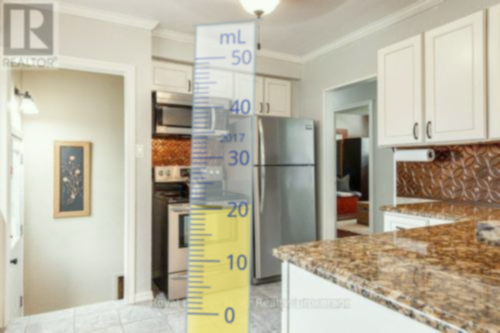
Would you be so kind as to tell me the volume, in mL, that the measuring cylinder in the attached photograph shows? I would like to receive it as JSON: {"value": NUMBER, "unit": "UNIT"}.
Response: {"value": 20, "unit": "mL"}
